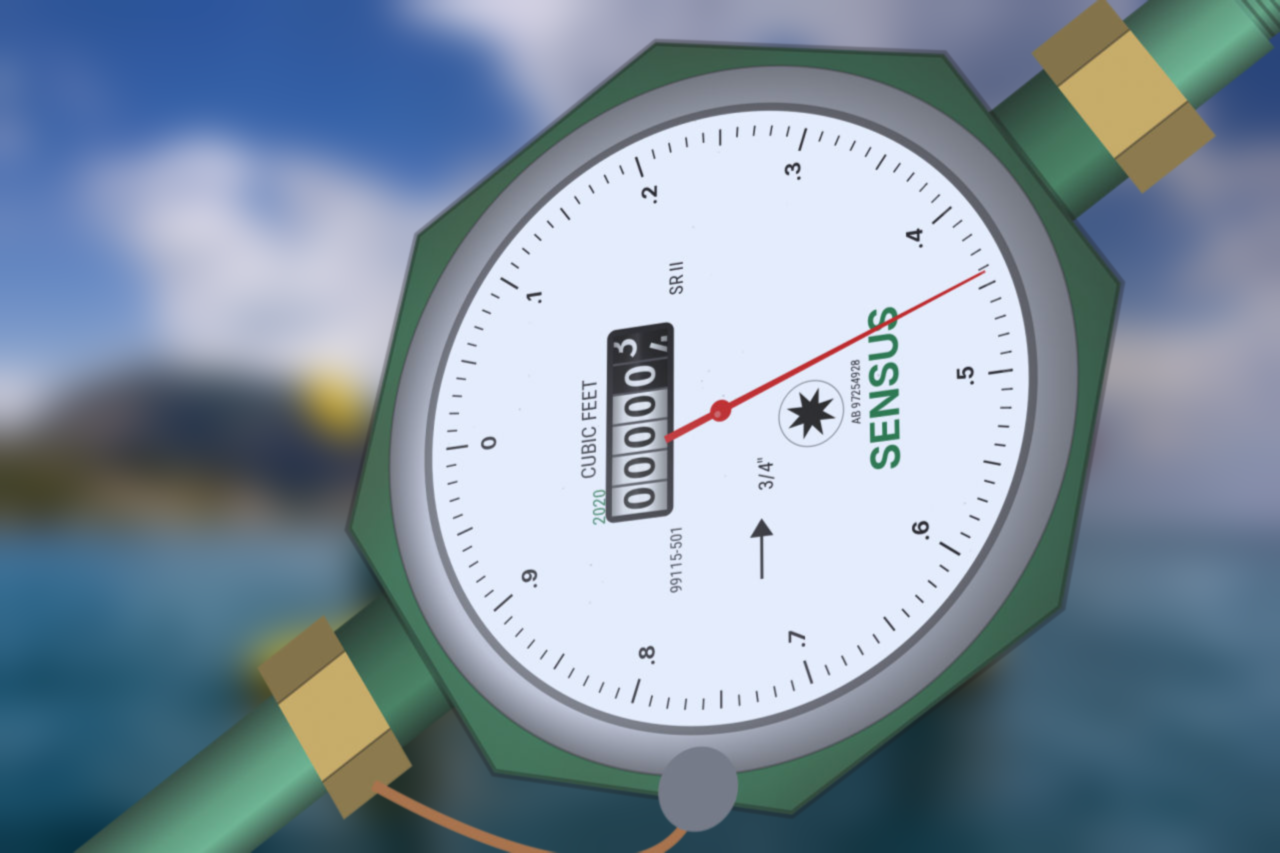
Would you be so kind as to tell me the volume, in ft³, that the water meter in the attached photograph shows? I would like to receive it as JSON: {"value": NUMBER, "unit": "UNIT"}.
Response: {"value": 3.44, "unit": "ft³"}
